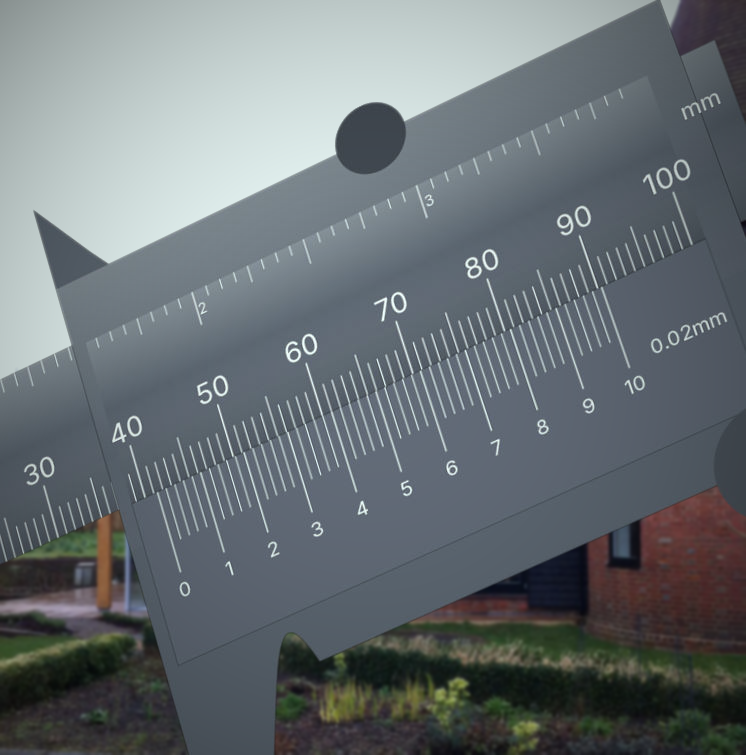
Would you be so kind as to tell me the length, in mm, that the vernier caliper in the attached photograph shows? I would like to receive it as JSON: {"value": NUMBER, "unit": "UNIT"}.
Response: {"value": 41.4, "unit": "mm"}
